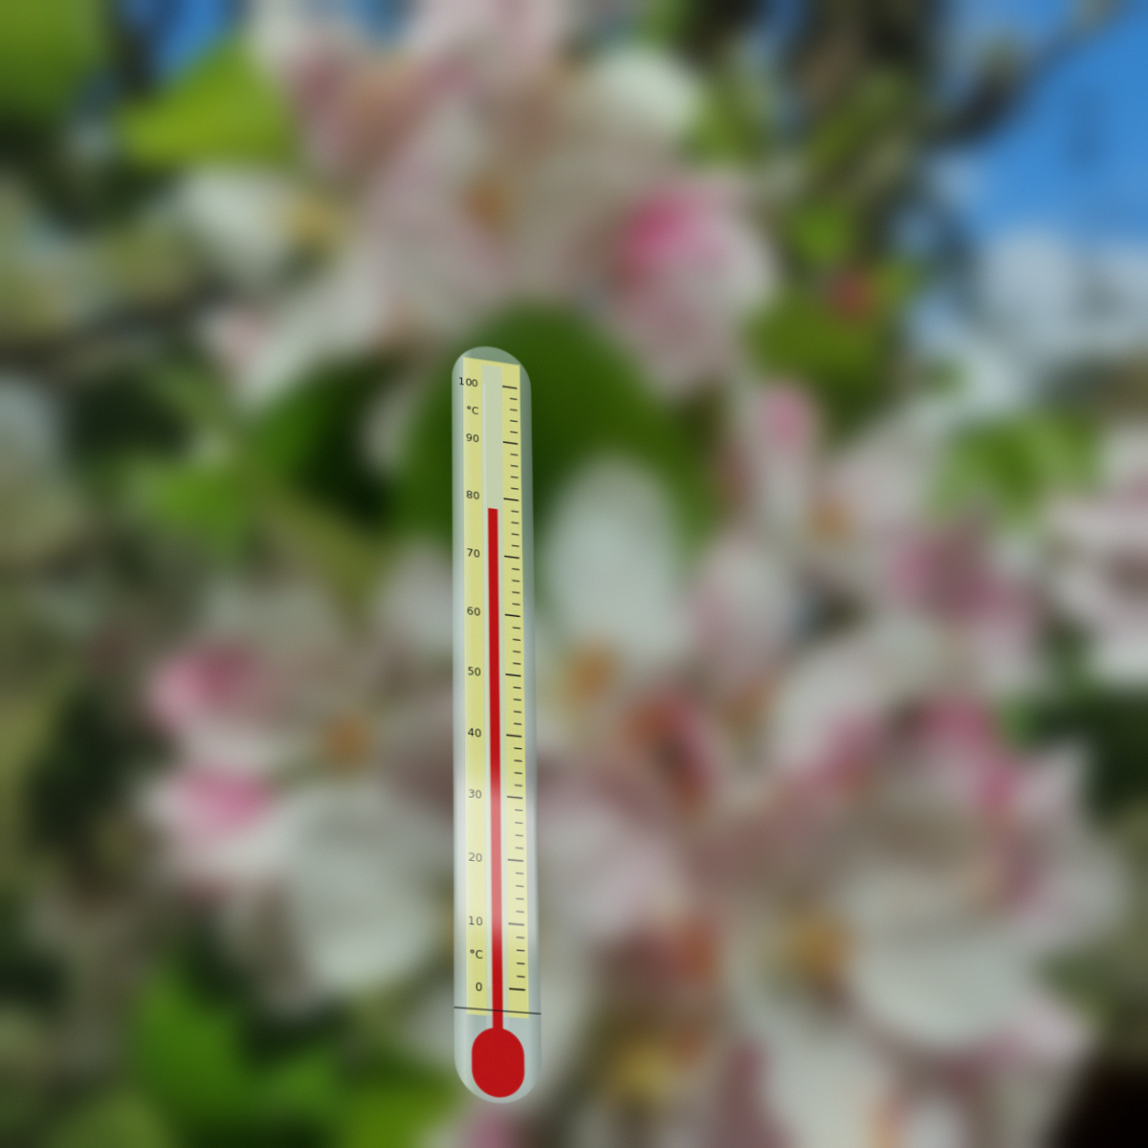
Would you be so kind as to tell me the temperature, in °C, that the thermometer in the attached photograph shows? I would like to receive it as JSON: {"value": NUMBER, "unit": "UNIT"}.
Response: {"value": 78, "unit": "°C"}
